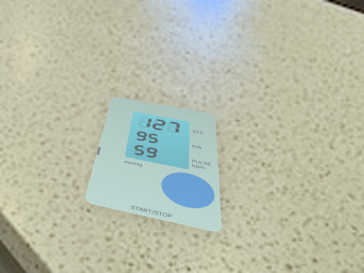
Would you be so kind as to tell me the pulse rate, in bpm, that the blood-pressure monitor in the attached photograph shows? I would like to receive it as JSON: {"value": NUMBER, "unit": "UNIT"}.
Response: {"value": 59, "unit": "bpm"}
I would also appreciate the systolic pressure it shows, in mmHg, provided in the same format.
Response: {"value": 127, "unit": "mmHg"}
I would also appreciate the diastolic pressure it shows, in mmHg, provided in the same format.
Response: {"value": 95, "unit": "mmHg"}
